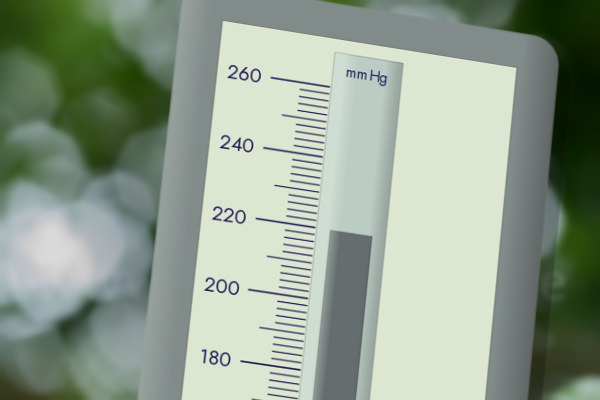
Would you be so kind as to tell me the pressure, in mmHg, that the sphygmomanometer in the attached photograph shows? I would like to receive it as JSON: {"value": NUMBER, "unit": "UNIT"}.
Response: {"value": 220, "unit": "mmHg"}
